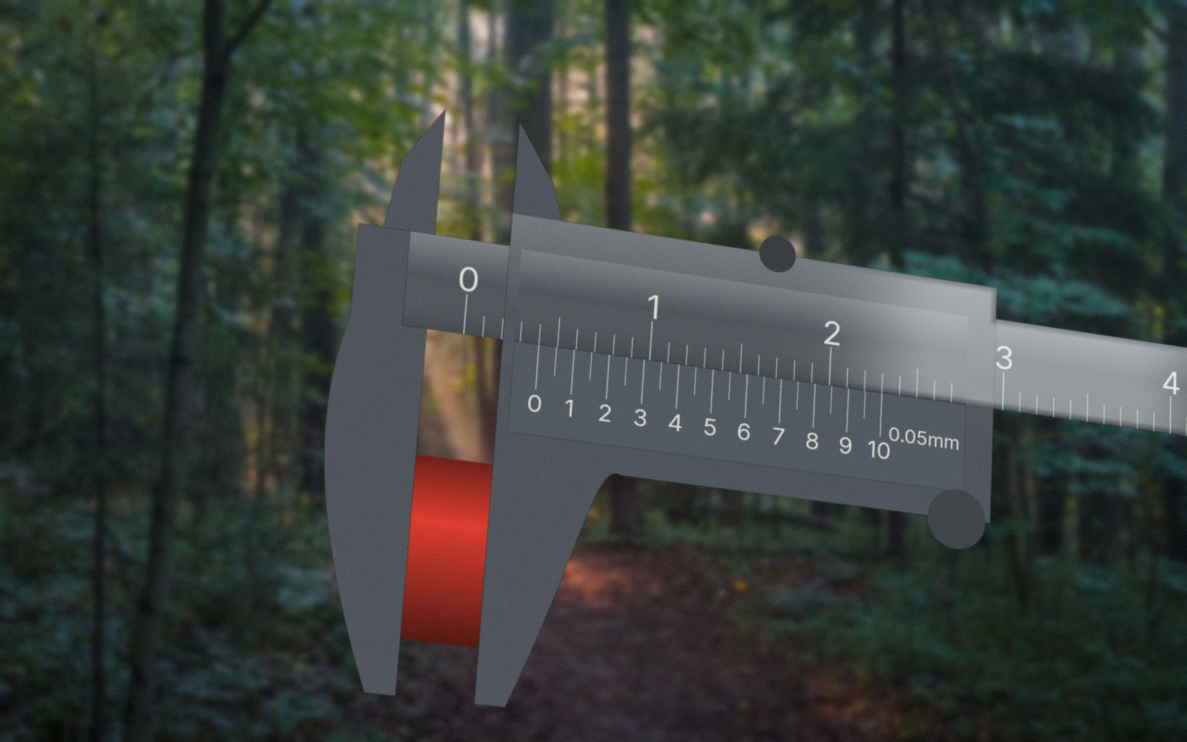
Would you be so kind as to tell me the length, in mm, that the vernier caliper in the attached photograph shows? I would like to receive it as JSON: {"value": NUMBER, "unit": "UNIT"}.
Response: {"value": 4.0, "unit": "mm"}
